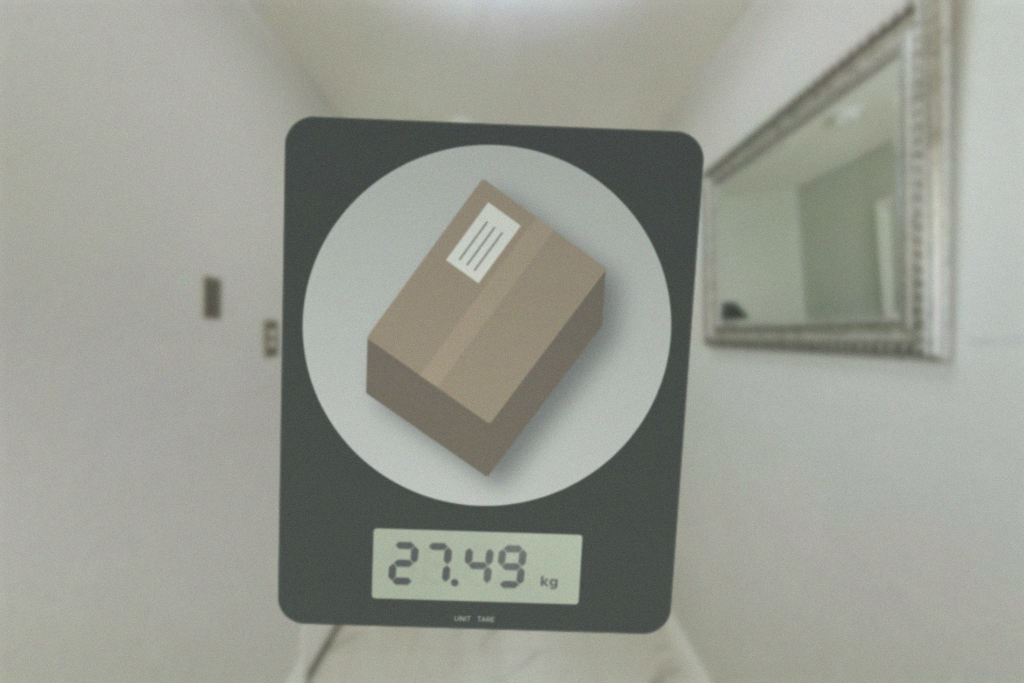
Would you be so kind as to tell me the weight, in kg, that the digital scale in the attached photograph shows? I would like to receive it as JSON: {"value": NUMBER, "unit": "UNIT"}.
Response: {"value": 27.49, "unit": "kg"}
